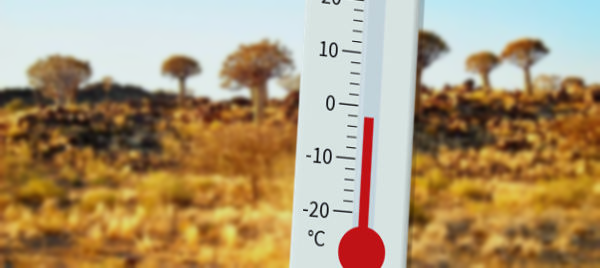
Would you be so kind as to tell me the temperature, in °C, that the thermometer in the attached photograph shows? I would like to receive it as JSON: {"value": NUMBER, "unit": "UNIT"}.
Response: {"value": -2, "unit": "°C"}
